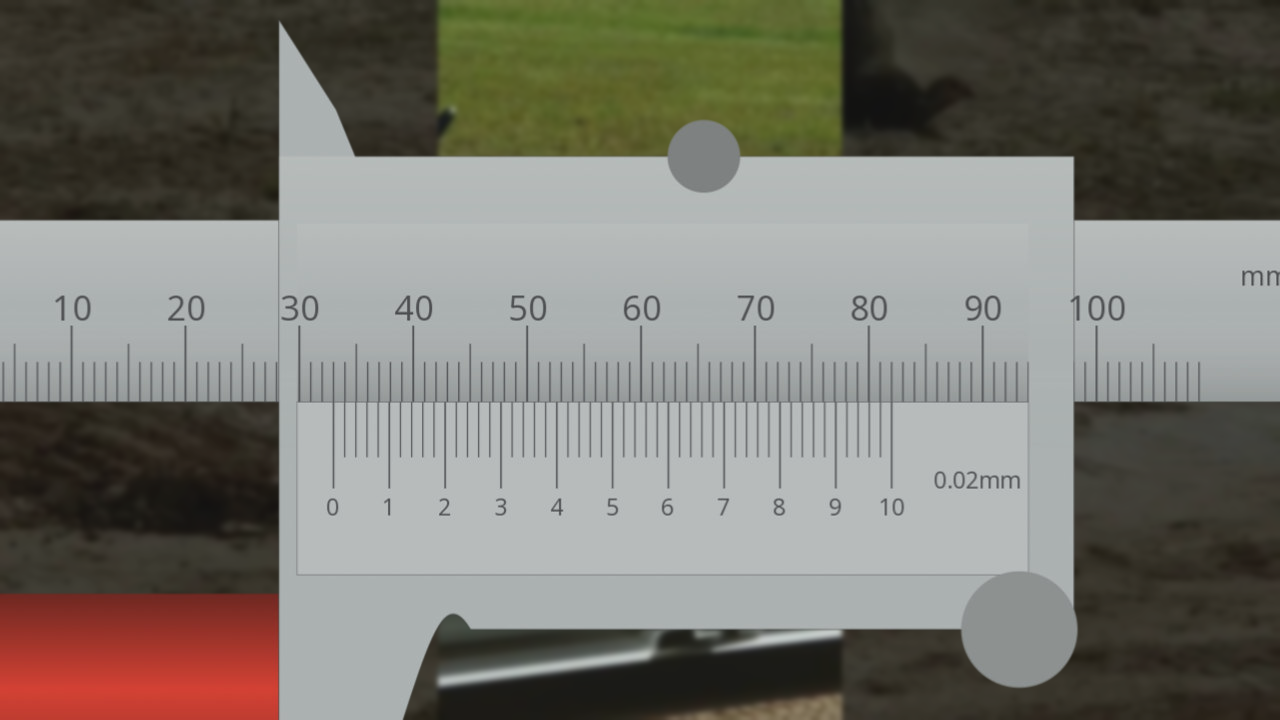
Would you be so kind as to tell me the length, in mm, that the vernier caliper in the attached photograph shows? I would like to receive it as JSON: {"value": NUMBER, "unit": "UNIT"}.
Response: {"value": 33.0, "unit": "mm"}
